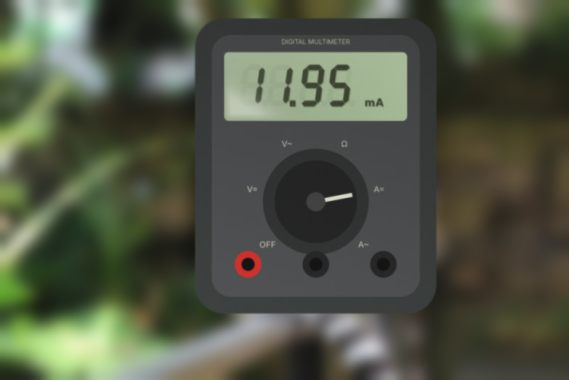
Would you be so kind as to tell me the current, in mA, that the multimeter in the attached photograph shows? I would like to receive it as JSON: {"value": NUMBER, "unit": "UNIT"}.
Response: {"value": 11.95, "unit": "mA"}
